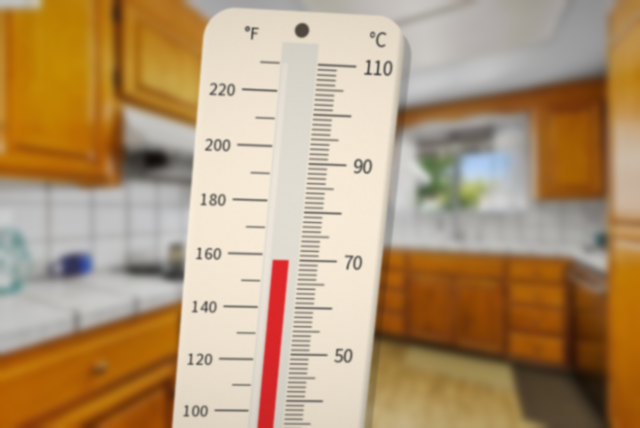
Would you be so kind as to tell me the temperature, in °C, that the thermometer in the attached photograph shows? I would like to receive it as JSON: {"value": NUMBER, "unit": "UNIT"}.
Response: {"value": 70, "unit": "°C"}
